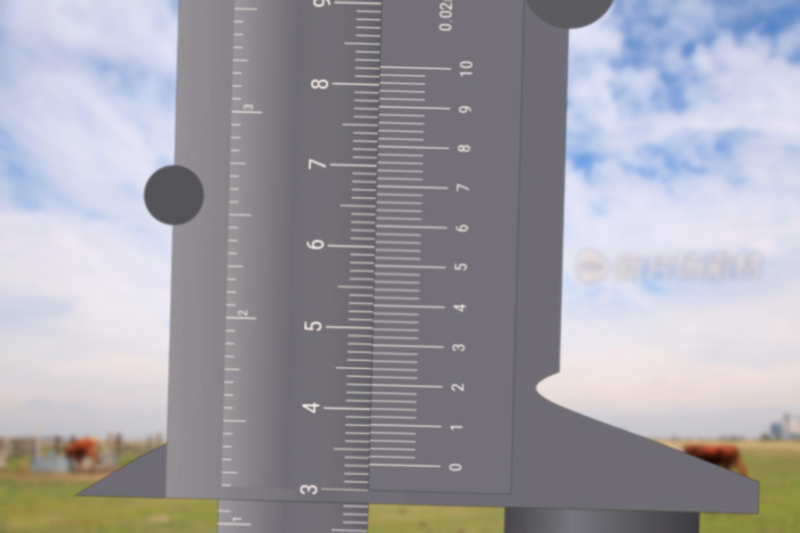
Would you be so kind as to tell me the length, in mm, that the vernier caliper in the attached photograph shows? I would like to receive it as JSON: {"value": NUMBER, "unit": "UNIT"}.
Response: {"value": 33.2, "unit": "mm"}
